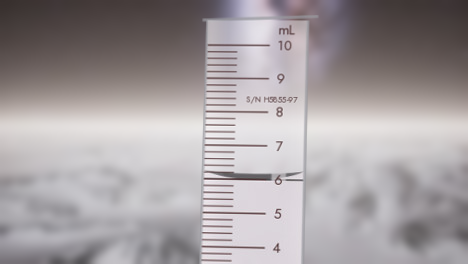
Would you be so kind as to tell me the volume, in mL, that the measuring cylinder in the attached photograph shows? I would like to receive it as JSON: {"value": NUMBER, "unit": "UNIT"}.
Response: {"value": 6, "unit": "mL"}
